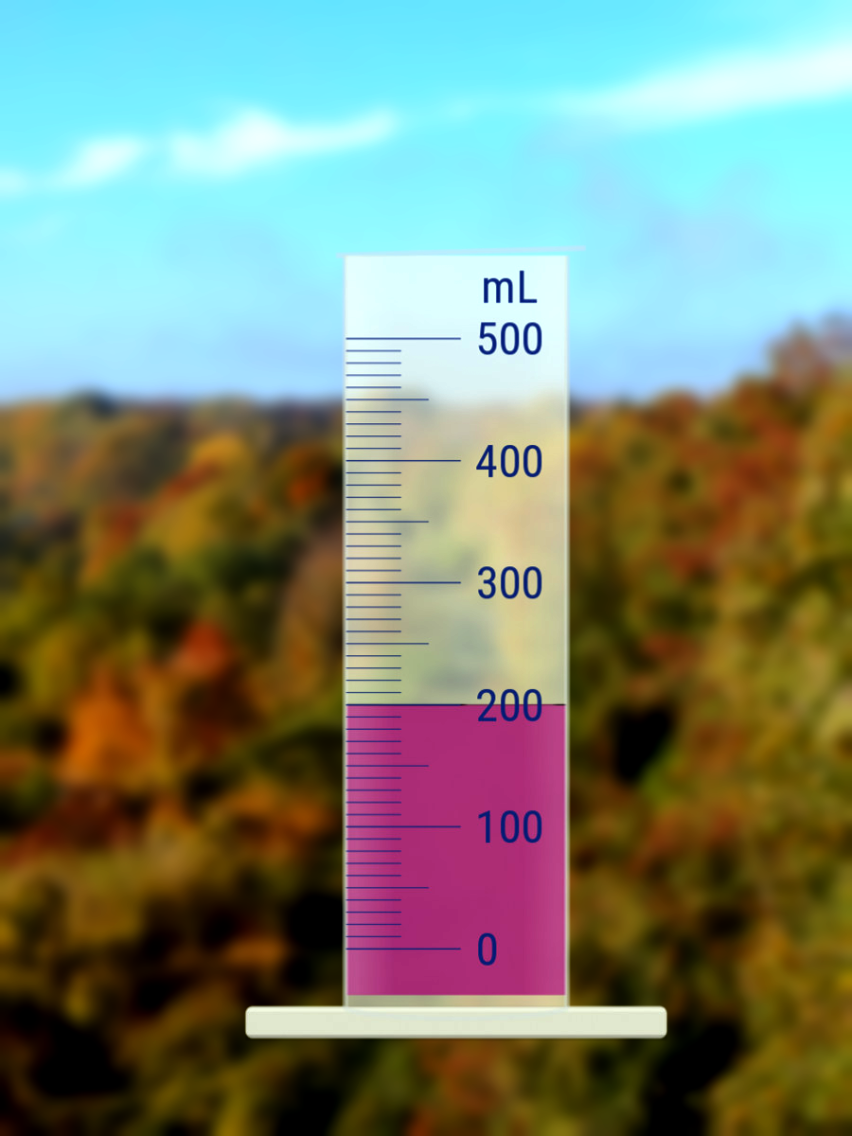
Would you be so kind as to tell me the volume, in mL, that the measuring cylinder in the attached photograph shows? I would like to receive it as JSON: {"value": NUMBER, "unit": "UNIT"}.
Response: {"value": 200, "unit": "mL"}
